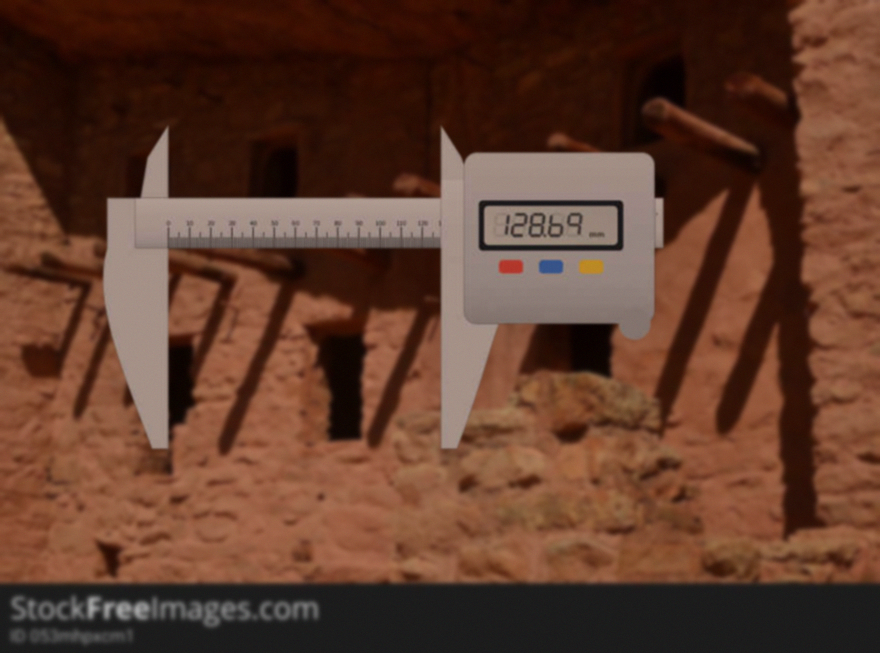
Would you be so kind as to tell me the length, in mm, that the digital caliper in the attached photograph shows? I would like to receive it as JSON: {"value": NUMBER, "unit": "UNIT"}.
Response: {"value": 128.69, "unit": "mm"}
